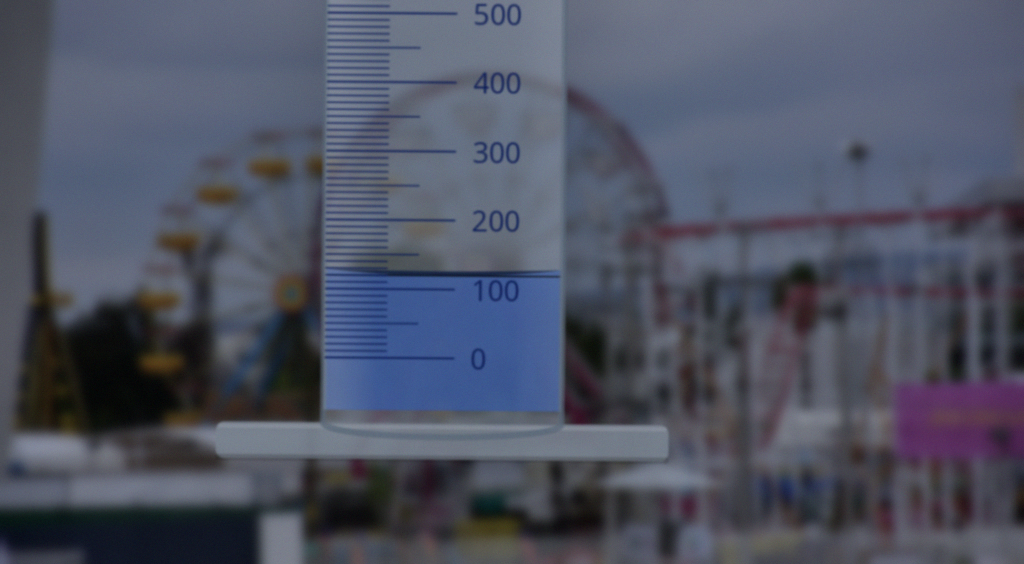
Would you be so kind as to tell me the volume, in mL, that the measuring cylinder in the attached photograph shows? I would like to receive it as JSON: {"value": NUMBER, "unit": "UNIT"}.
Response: {"value": 120, "unit": "mL"}
